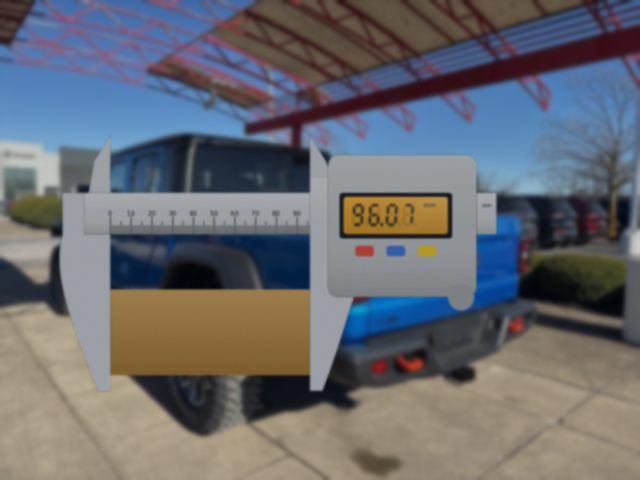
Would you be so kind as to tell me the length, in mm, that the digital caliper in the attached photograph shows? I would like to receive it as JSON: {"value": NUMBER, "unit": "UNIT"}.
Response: {"value": 96.07, "unit": "mm"}
